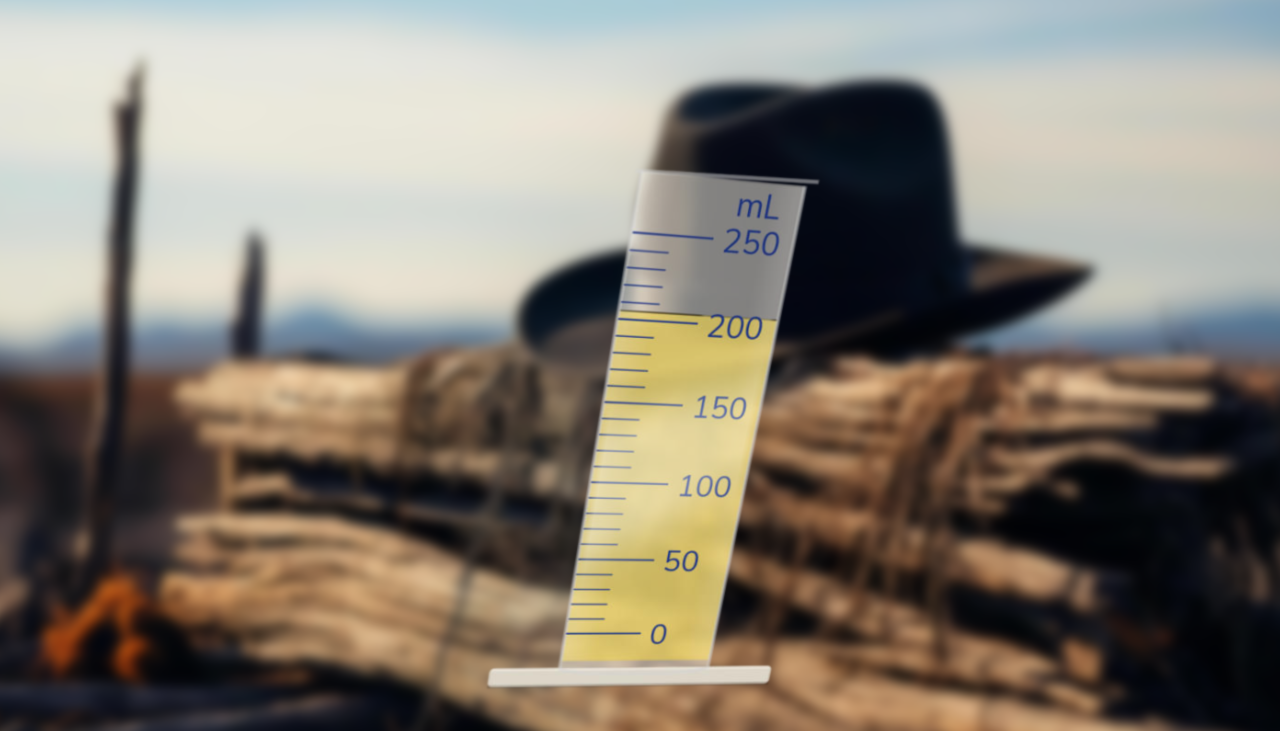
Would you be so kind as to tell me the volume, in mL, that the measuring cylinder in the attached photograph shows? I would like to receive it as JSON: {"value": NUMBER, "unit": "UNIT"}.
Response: {"value": 205, "unit": "mL"}
